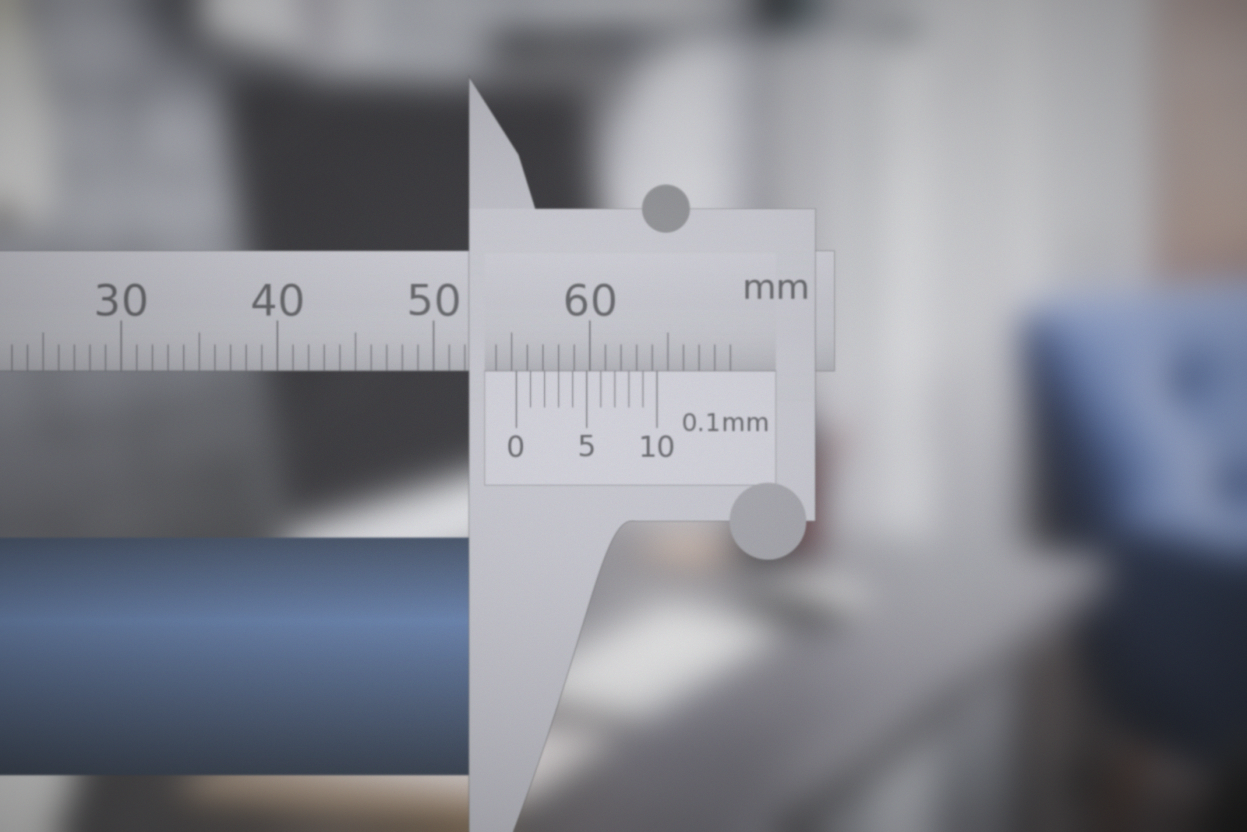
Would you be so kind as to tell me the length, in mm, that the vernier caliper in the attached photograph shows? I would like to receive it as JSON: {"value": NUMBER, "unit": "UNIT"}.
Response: {"value": 55.3, "unit": "mm"}
